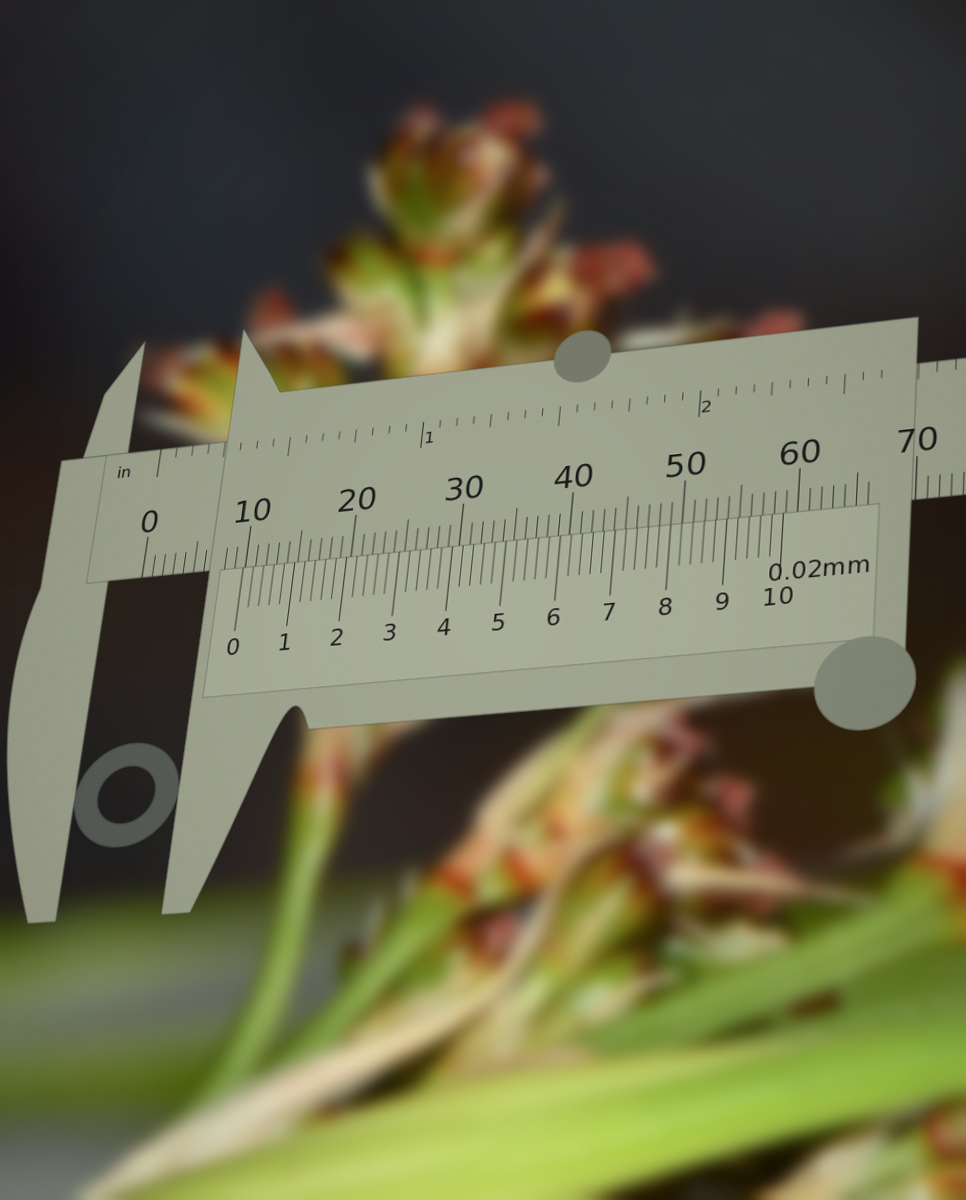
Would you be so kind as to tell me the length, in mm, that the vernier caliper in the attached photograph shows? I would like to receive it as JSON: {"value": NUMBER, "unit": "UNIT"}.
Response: {"value": 9.8, "unit": "mm"}
